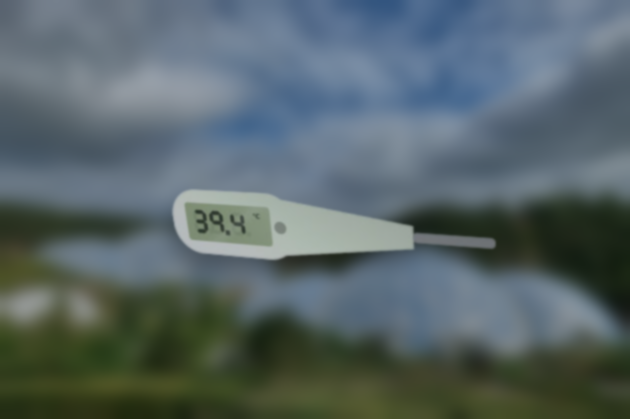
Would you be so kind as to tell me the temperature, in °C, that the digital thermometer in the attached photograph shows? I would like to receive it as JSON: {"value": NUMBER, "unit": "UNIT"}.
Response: {"value": 39.4, "unit": "°C"}
